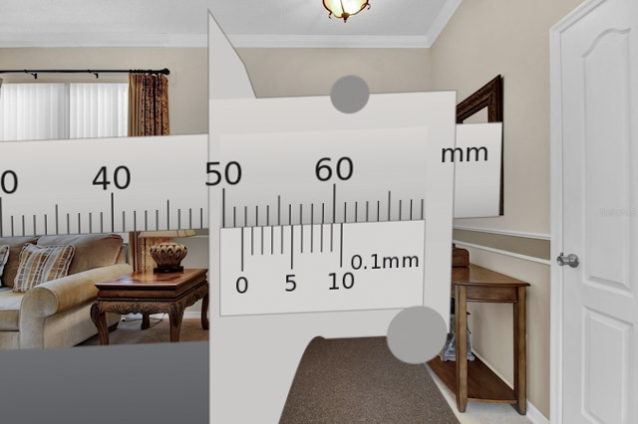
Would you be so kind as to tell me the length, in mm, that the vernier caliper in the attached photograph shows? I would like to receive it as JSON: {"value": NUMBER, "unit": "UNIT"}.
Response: {"value": 51.7, "unit": "mm"}
